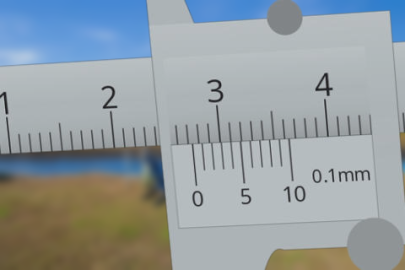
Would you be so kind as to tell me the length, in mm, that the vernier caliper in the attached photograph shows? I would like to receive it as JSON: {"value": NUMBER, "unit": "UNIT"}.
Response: {"value": 27.4, "unit": "mm"}
